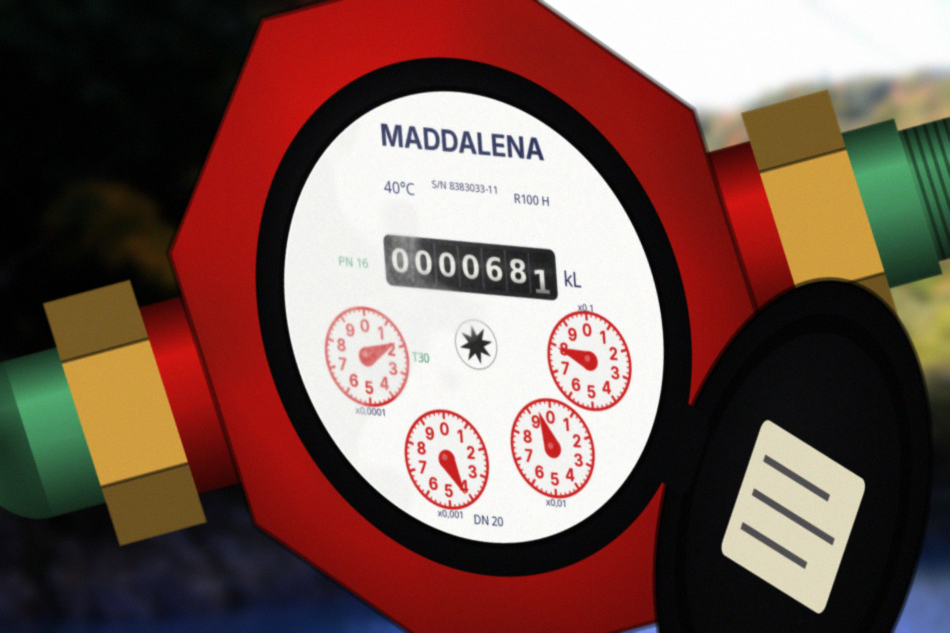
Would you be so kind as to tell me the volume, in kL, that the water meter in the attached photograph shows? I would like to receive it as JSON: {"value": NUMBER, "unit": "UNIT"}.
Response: {"value": 680.7941, "unit": "kL"}
